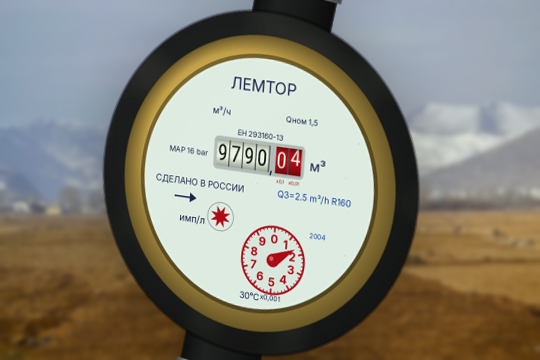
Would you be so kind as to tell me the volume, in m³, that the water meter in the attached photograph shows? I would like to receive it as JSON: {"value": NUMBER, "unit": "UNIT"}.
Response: {"value": 9790.041, "unit": "m³"}
